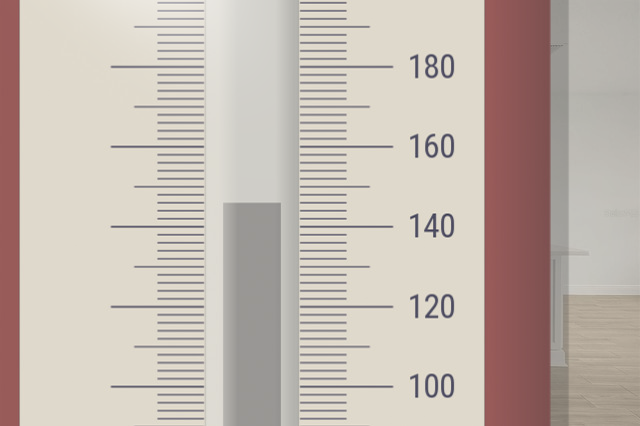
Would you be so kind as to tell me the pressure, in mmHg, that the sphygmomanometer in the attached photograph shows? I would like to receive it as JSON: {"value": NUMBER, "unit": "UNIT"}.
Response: {"value": 146, "unit": "mmHg"}
